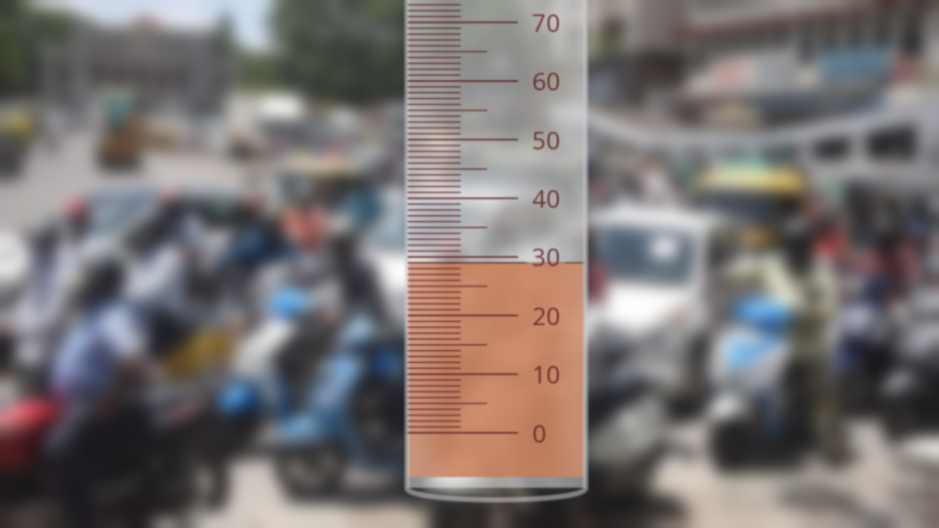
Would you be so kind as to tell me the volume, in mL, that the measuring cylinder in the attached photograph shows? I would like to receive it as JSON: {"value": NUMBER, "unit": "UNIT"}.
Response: {"value": 29, "unit": "mL"}
